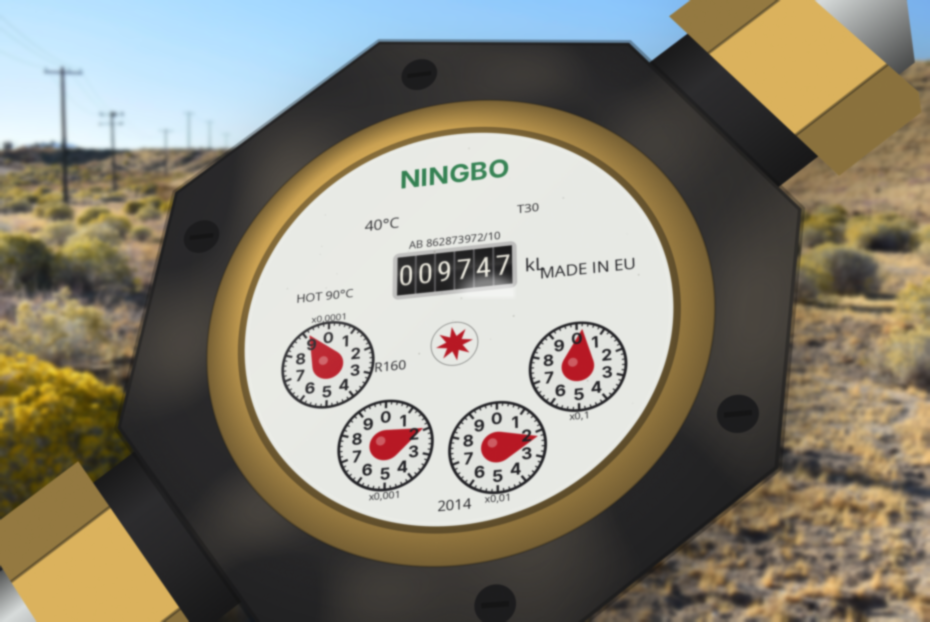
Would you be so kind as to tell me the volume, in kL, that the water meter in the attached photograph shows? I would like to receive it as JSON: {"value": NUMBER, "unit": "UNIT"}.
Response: {"value": 9747.0219, "unit": "kL"}
